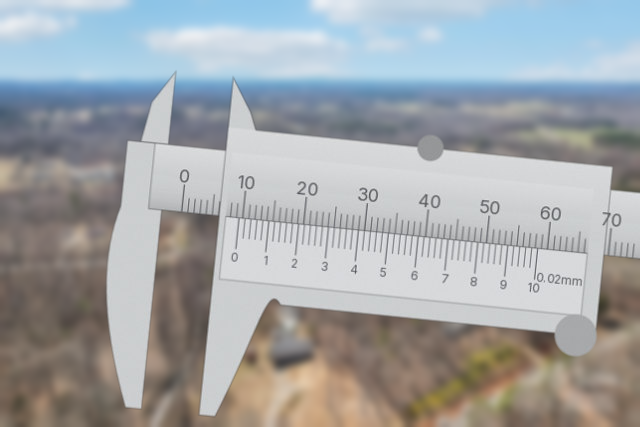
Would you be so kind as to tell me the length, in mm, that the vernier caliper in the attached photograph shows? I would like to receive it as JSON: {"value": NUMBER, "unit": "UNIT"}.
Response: {"value": 9.4, "unit": "mm"}
